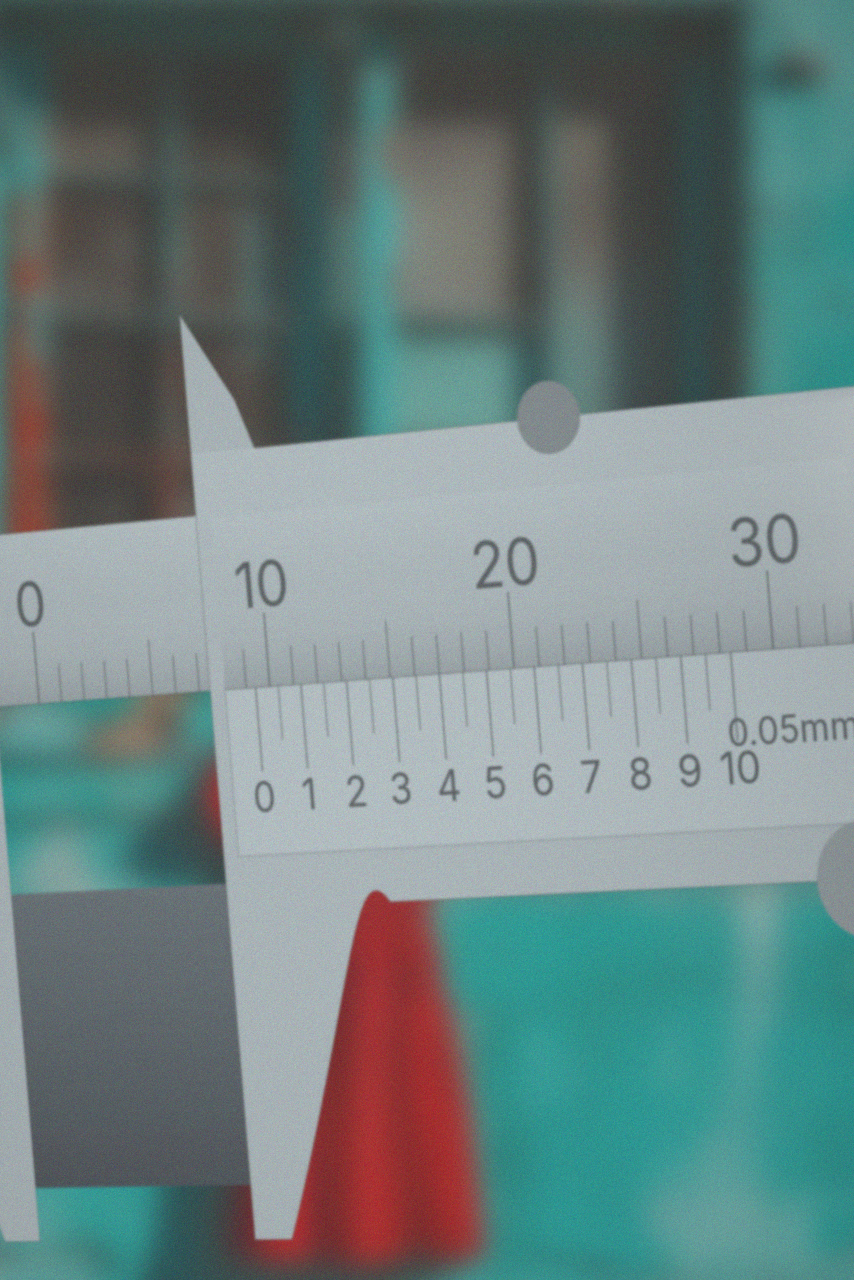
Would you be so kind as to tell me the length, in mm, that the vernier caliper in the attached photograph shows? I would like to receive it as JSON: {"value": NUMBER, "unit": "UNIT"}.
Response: {"value": 9.4, "unit": "mm"}
